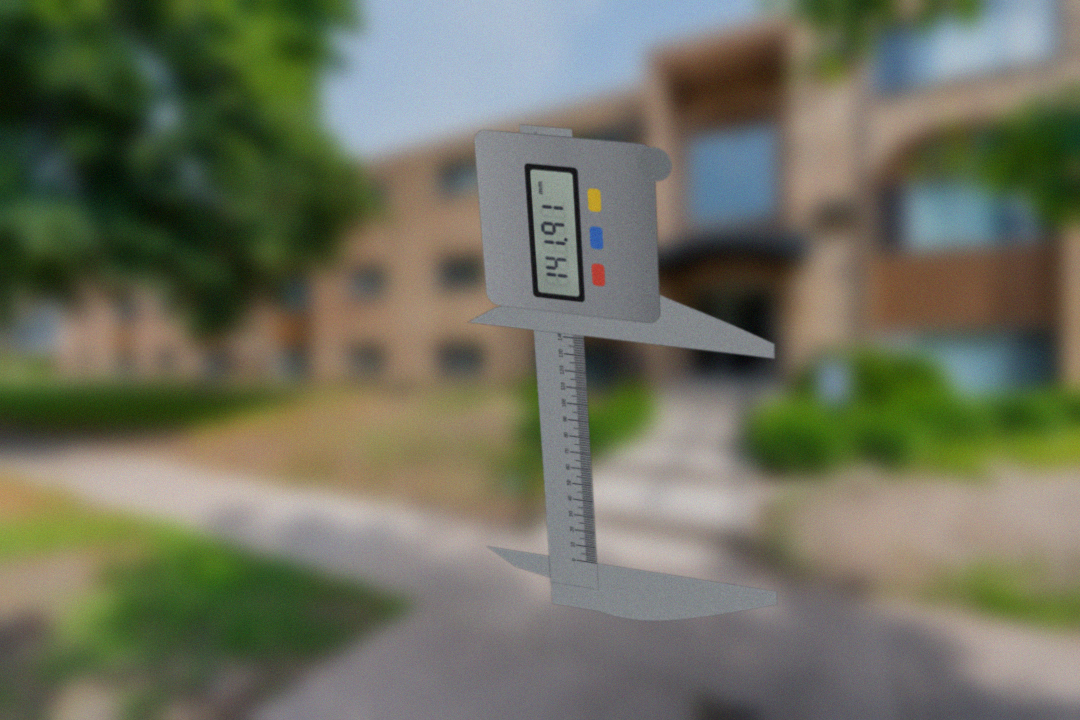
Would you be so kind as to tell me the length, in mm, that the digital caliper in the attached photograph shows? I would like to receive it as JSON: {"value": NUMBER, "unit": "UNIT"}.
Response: {"value": 141.91, "unit": "mm"}
